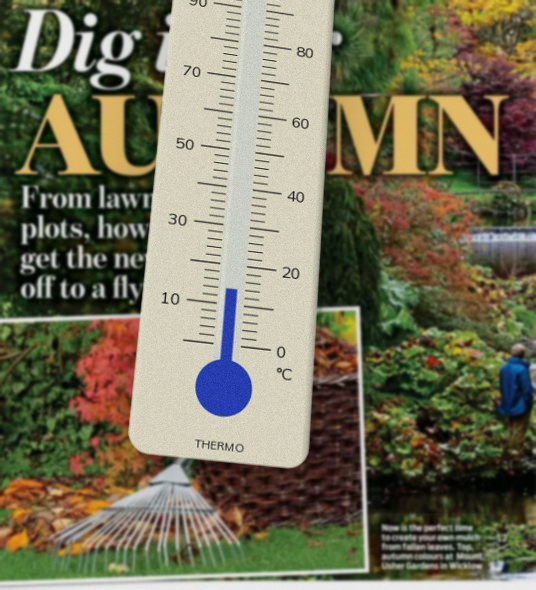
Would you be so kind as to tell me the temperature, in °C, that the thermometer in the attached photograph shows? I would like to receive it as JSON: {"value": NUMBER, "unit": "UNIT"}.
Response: {"value": 14, "unit": "°C"}
